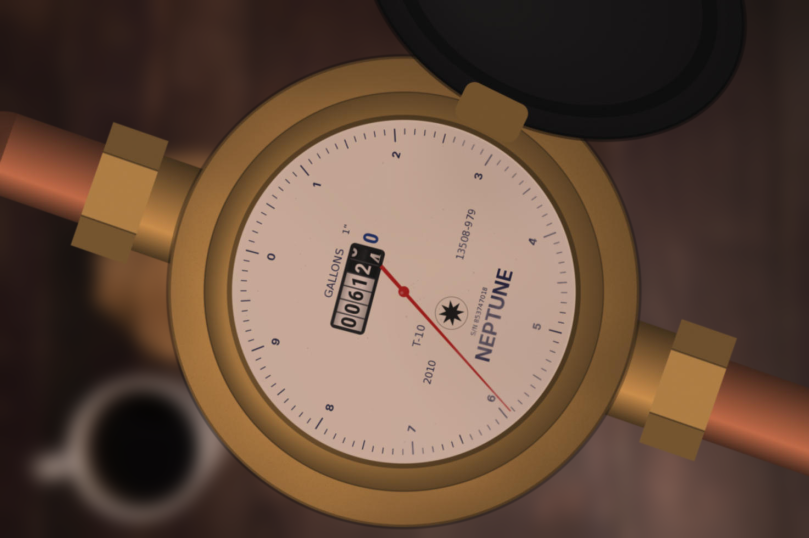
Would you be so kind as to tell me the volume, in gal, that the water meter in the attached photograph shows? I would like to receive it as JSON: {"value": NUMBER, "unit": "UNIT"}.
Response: {"value": 61235.9, "unit": "gal"}
